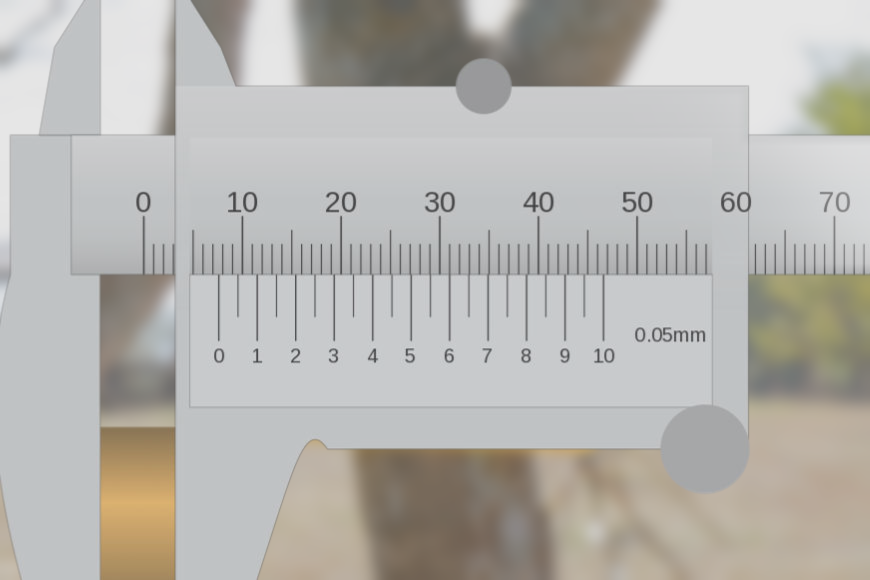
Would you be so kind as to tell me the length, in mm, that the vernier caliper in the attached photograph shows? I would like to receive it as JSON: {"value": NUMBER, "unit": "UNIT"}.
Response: {"value": 7.6, "unit": "mm"}
